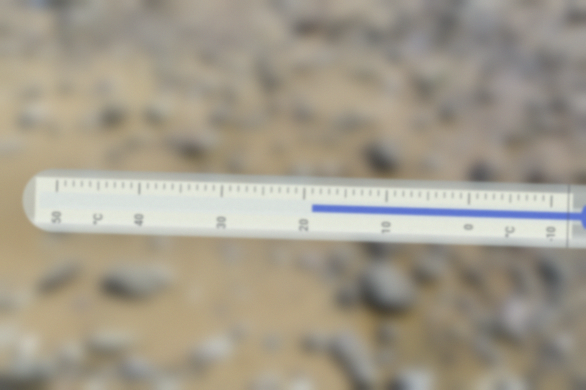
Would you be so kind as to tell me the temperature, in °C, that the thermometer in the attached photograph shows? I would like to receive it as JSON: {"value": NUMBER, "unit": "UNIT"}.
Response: {"value": 19, "unit": "°C"}
